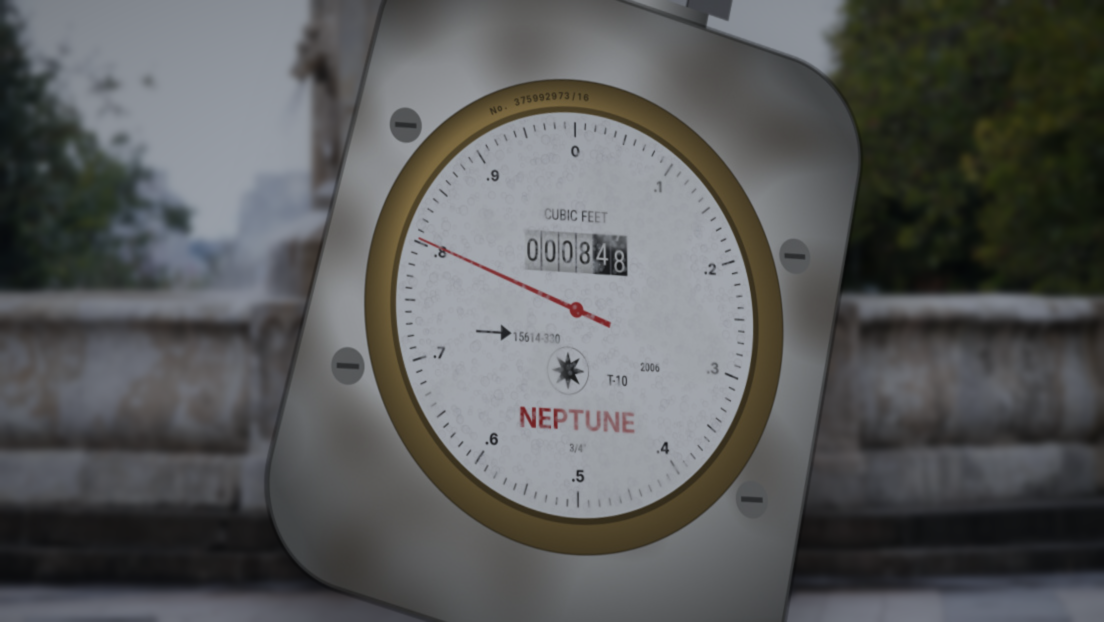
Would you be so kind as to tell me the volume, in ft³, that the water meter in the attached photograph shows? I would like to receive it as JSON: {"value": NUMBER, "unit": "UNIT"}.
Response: {"value": 847.80, "unit": "ft³"}
